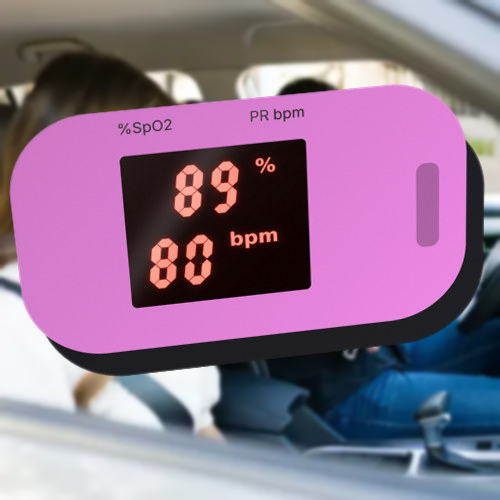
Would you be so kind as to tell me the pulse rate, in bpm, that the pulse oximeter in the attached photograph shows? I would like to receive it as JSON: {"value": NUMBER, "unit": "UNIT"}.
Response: {"value": 80, "unit": "bpm"}
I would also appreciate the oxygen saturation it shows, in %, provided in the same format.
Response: {"value": 89, "unit": "%"}
